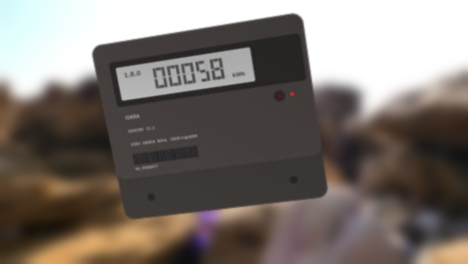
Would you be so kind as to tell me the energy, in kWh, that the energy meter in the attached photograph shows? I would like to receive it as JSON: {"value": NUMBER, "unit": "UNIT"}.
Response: {"value": 58, "unit": "kWh"}
